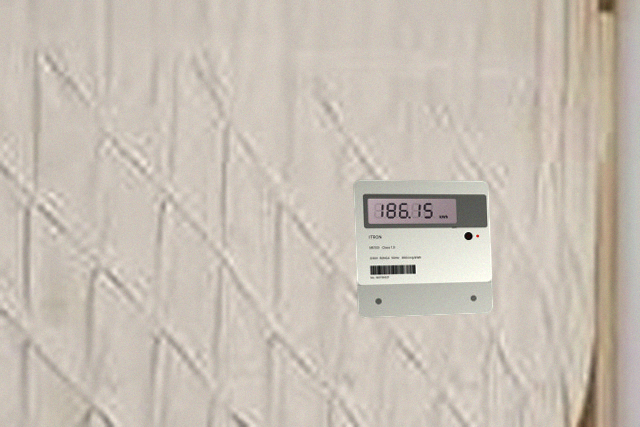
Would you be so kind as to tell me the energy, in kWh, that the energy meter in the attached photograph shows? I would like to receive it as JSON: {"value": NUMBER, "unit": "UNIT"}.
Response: {"value": 186.15, "unit": "kWh"}
